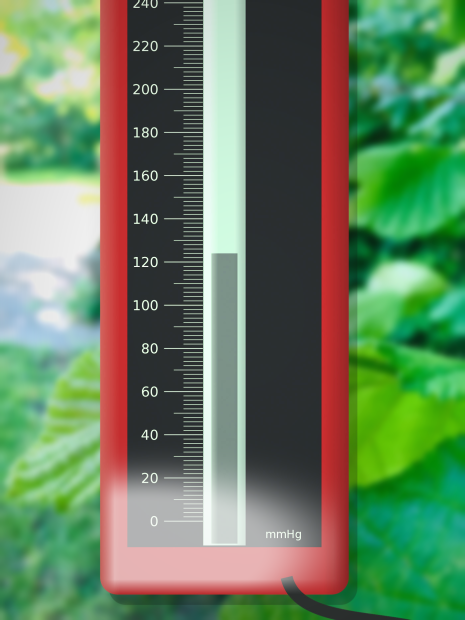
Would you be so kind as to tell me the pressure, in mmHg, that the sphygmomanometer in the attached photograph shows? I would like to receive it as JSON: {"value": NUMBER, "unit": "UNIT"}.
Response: {"value": 124, "unit": "mmHg"}
